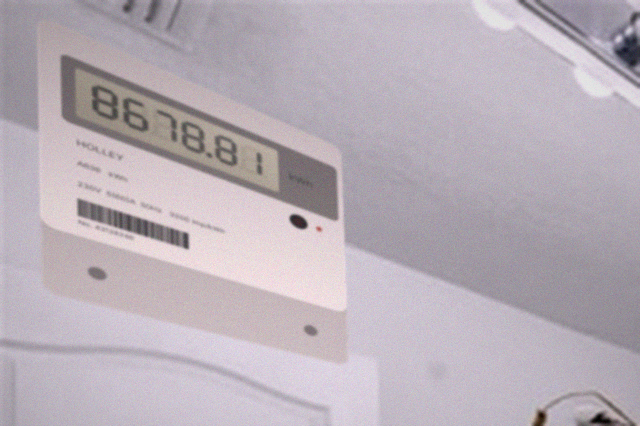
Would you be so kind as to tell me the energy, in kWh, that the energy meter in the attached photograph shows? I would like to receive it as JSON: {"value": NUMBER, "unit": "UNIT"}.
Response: {"value": 8678.81, "unit": "kWh"}
